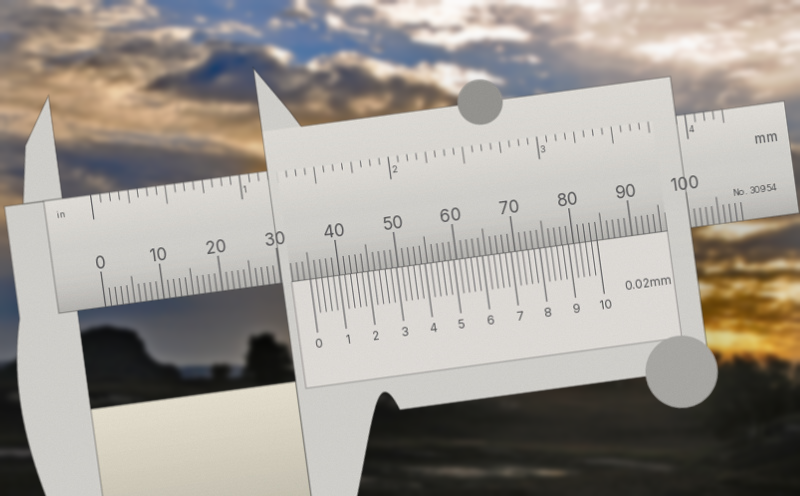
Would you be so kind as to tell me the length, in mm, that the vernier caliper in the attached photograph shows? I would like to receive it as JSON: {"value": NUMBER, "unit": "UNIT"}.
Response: {"value": 35.0, "unit": "mm"}
